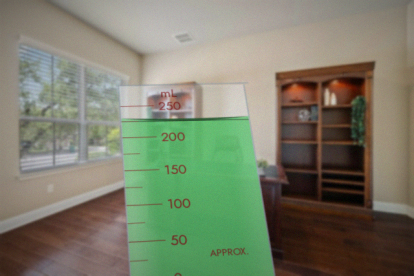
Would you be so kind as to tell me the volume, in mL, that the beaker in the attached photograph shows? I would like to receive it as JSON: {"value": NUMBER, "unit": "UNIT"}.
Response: {"value": 225, "unit": "mL"}
